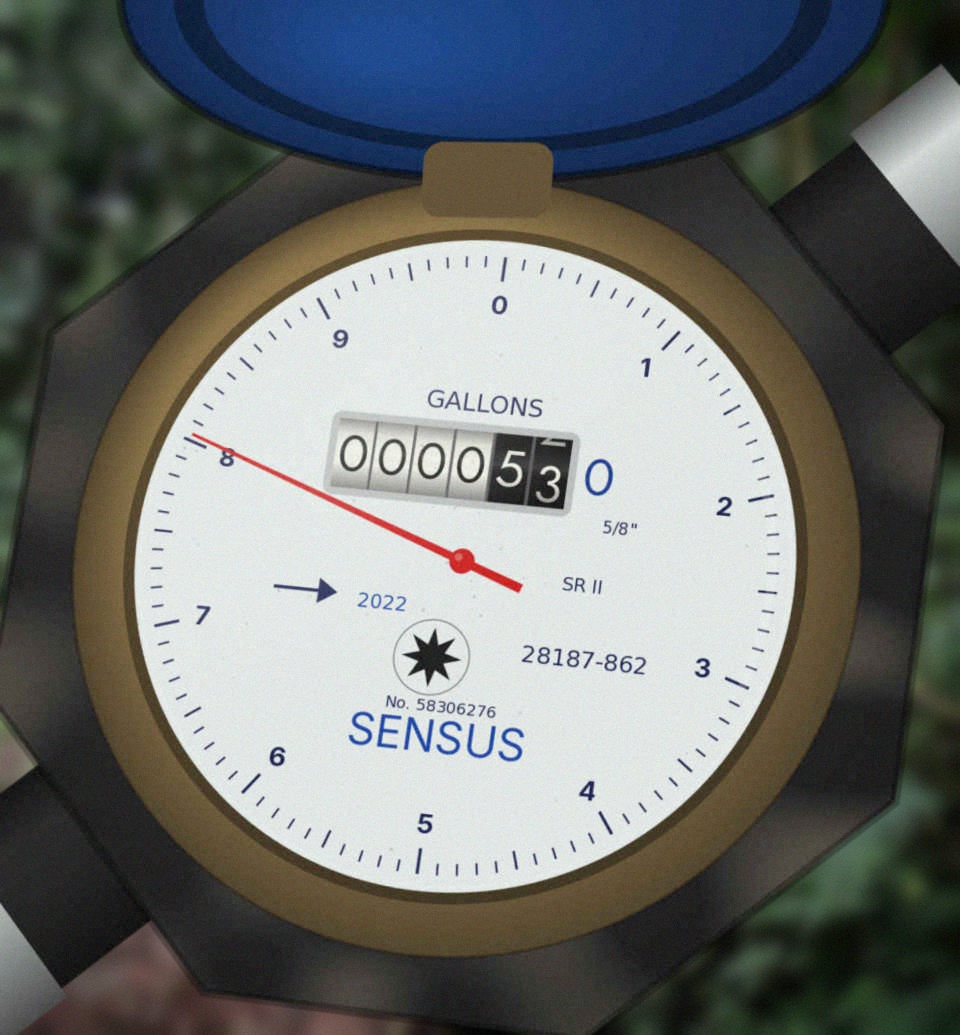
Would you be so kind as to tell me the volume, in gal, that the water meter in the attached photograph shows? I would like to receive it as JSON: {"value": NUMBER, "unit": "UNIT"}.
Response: {"value": 528.0, "unit": "gal"}
